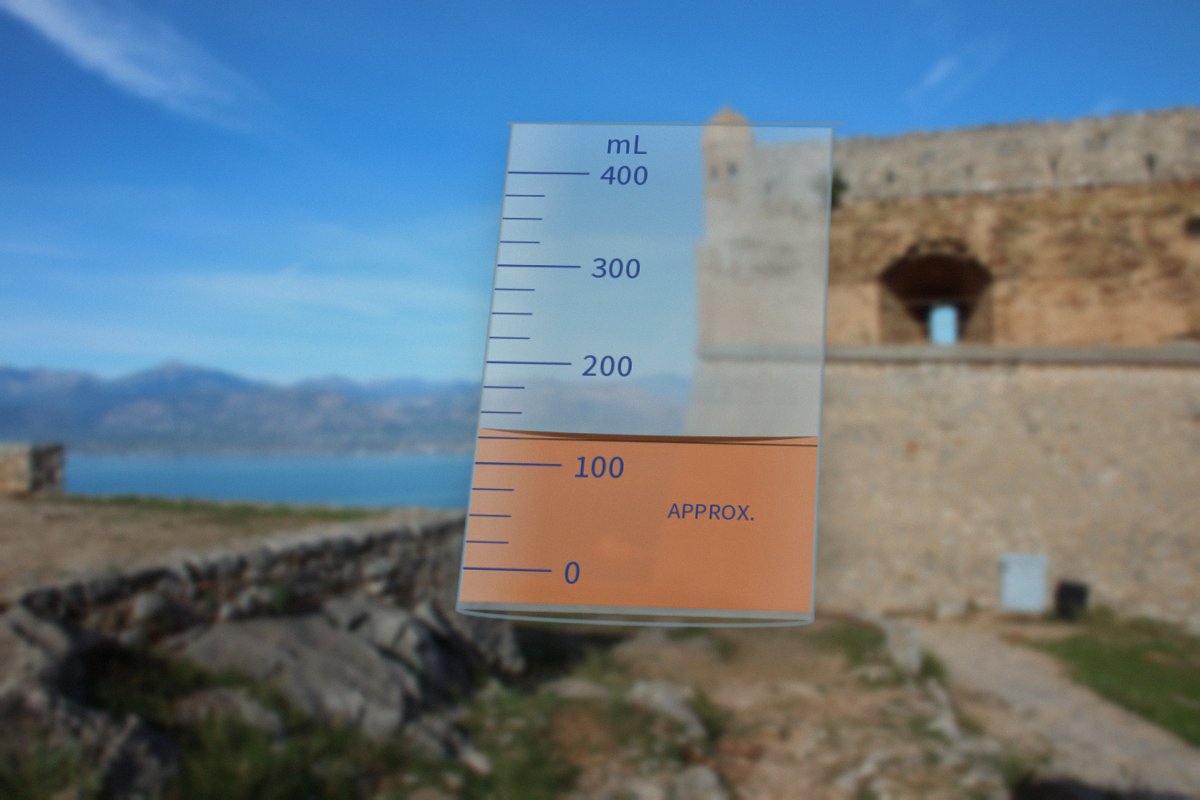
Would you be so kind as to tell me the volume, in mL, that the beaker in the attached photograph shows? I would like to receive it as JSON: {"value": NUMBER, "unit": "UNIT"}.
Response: {"value": 125, "unit": "mL"}
